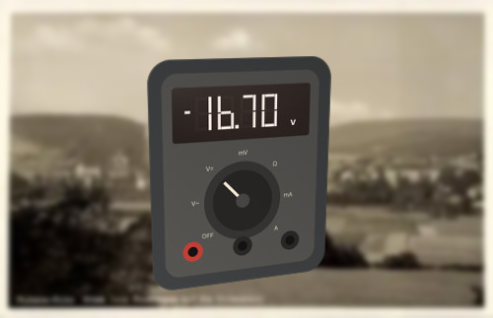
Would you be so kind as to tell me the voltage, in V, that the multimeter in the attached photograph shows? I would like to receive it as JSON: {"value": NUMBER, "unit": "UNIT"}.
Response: {"value": -16.70, "unit": "V"}
